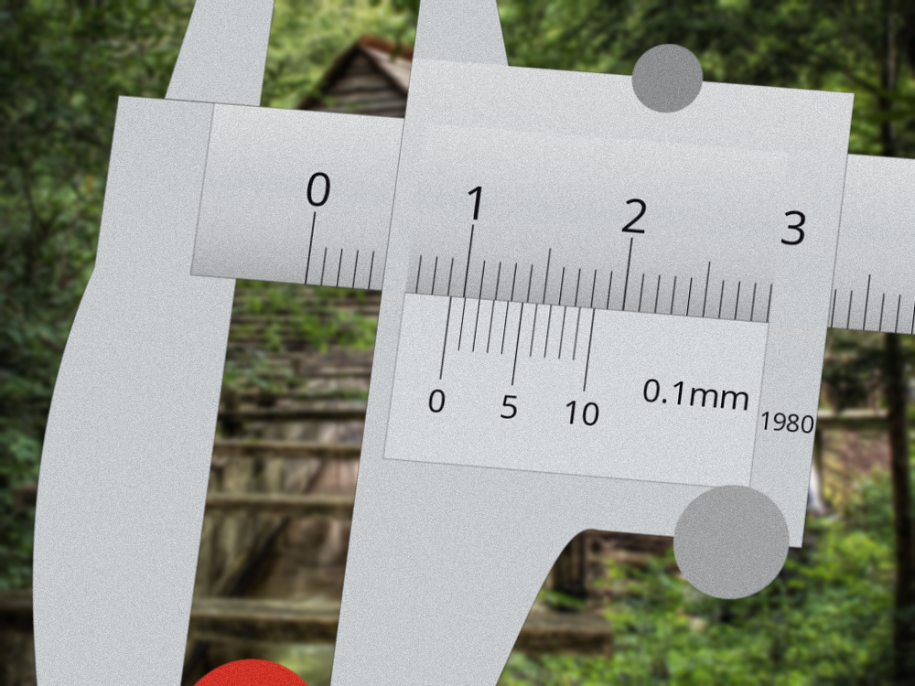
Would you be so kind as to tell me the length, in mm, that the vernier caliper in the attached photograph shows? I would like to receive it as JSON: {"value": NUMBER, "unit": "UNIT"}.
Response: {"value": 9.2, "unit": "mm"}
